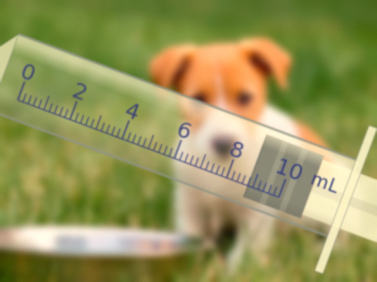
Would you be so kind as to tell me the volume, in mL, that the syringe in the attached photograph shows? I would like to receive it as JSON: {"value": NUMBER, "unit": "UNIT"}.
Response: {"value": 8.8, "unit": "mL"}
